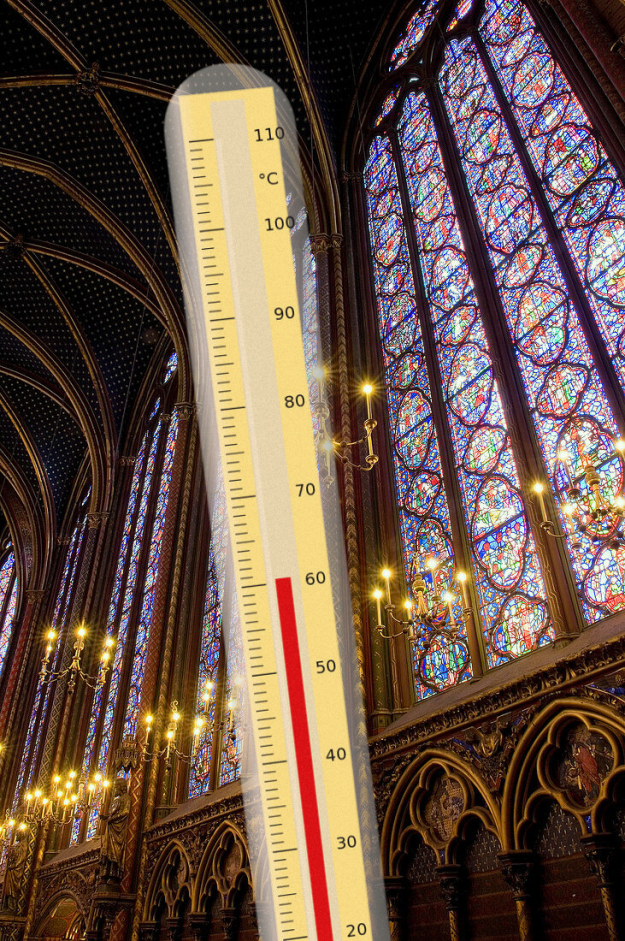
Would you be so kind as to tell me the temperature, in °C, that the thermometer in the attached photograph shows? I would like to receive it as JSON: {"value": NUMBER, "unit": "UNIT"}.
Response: {"value": 60.5, "unit": "°C"}
